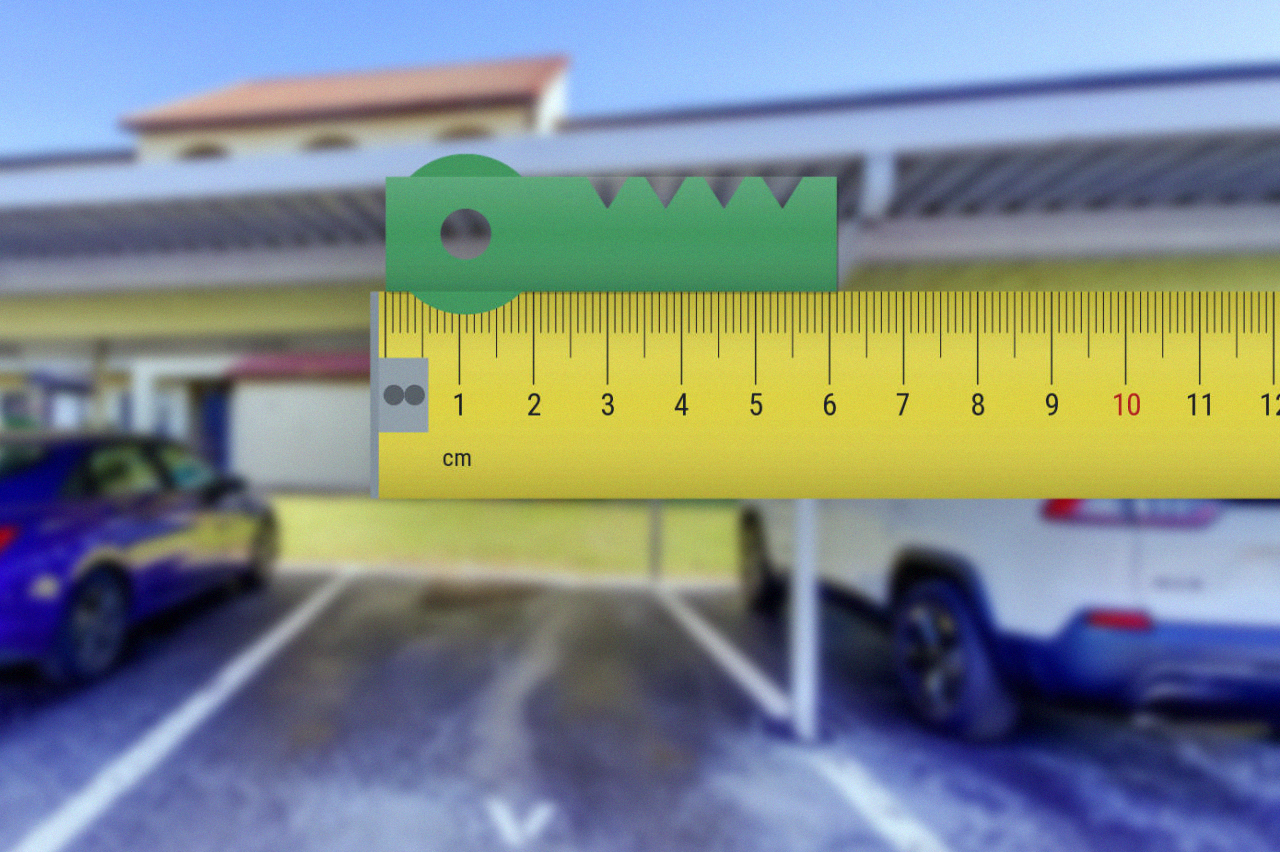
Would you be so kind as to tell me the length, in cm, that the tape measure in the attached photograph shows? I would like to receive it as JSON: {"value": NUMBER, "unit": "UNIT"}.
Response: {"value": 6.1, "unit": "cm"}
